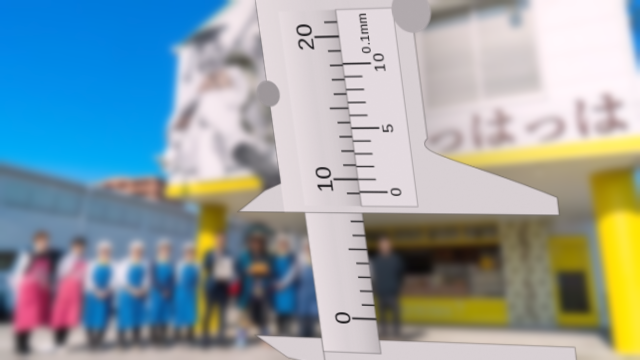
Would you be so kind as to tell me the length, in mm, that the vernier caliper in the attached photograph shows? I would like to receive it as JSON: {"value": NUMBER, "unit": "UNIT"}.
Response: {"value": 9.1, "unit": "mm"}
